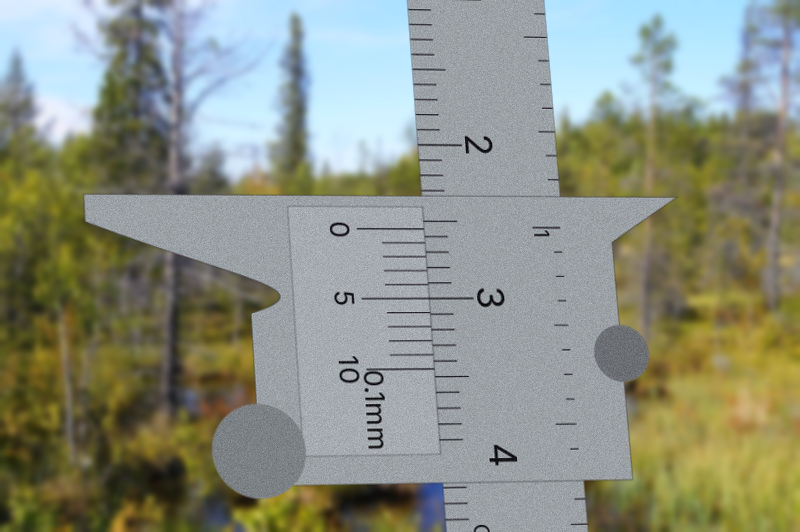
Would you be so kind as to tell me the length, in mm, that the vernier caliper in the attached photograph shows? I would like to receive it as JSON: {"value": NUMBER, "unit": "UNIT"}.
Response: {"value": 25.5, "unit": "mm"}
